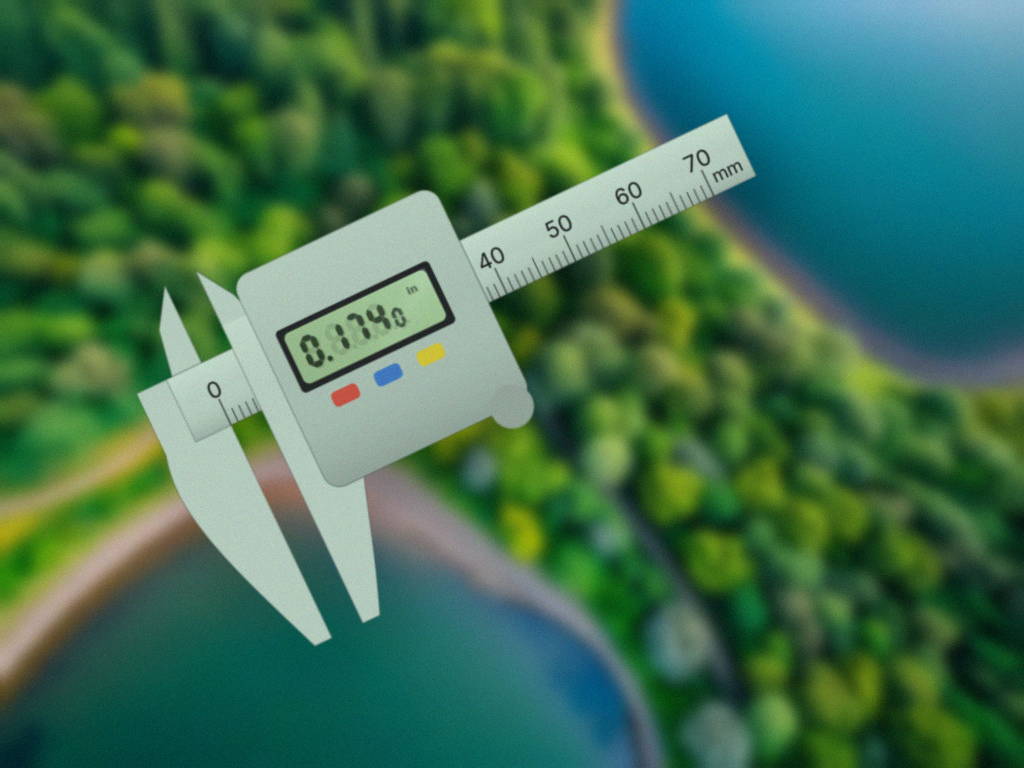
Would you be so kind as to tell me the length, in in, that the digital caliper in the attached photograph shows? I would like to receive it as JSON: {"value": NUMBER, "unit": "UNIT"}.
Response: {"value": 0.1740, "unit": "in"}
